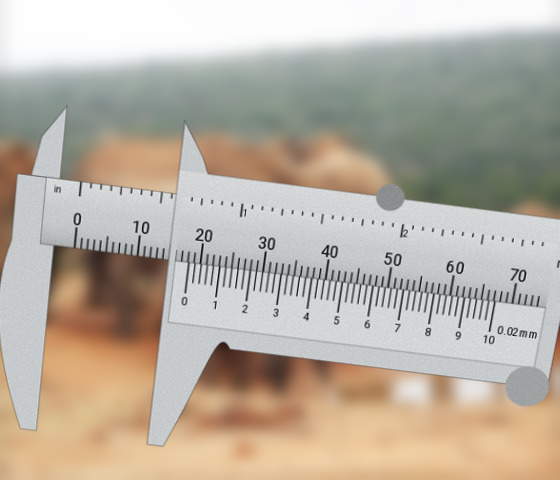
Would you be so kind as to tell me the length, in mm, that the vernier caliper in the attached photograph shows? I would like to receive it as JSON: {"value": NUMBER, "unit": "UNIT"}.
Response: {"value": 18.2, "unit": "mm"}
